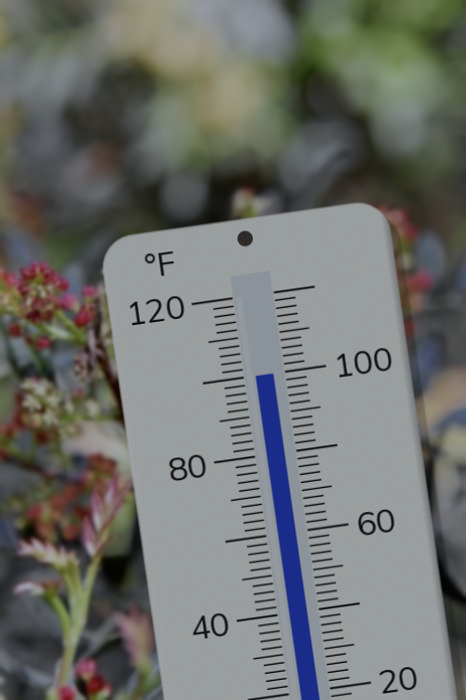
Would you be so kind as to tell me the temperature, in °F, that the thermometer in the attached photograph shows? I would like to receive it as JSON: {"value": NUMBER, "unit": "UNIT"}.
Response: {"value": 100, "unit": "°F"}
